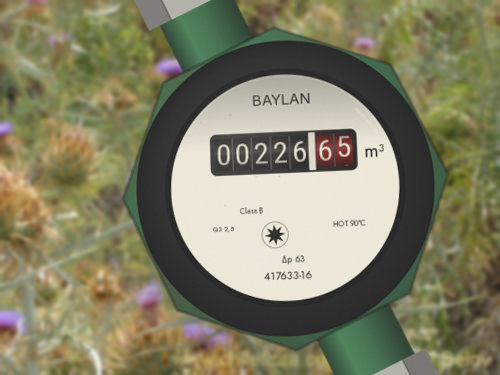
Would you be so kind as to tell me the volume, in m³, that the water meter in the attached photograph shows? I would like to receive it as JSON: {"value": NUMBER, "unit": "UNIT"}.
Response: {"value": 226.65, "unit": "m³"}
